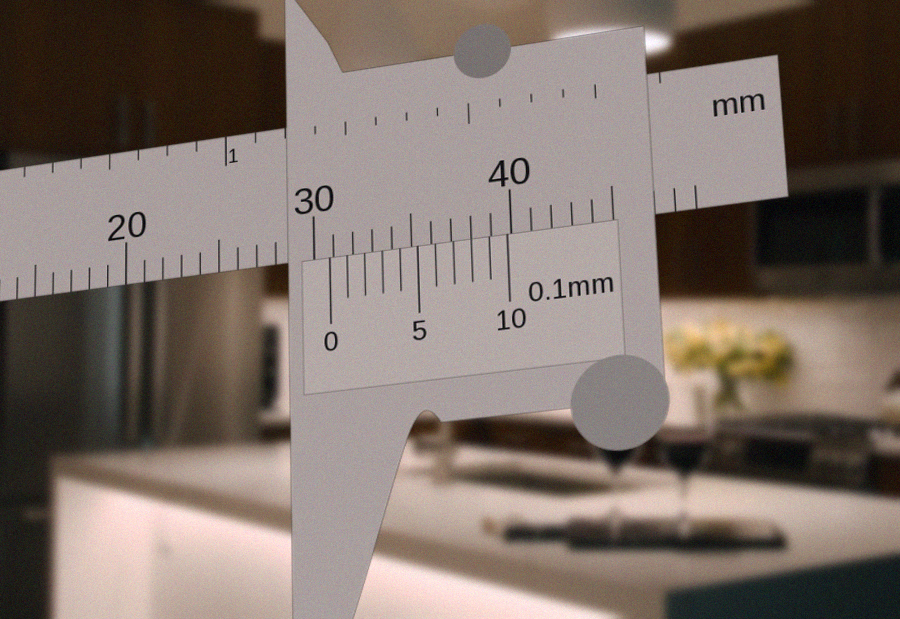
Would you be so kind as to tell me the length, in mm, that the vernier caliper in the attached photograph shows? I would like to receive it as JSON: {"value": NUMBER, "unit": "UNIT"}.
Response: {"value": 30.8, "unit": "mm"}
